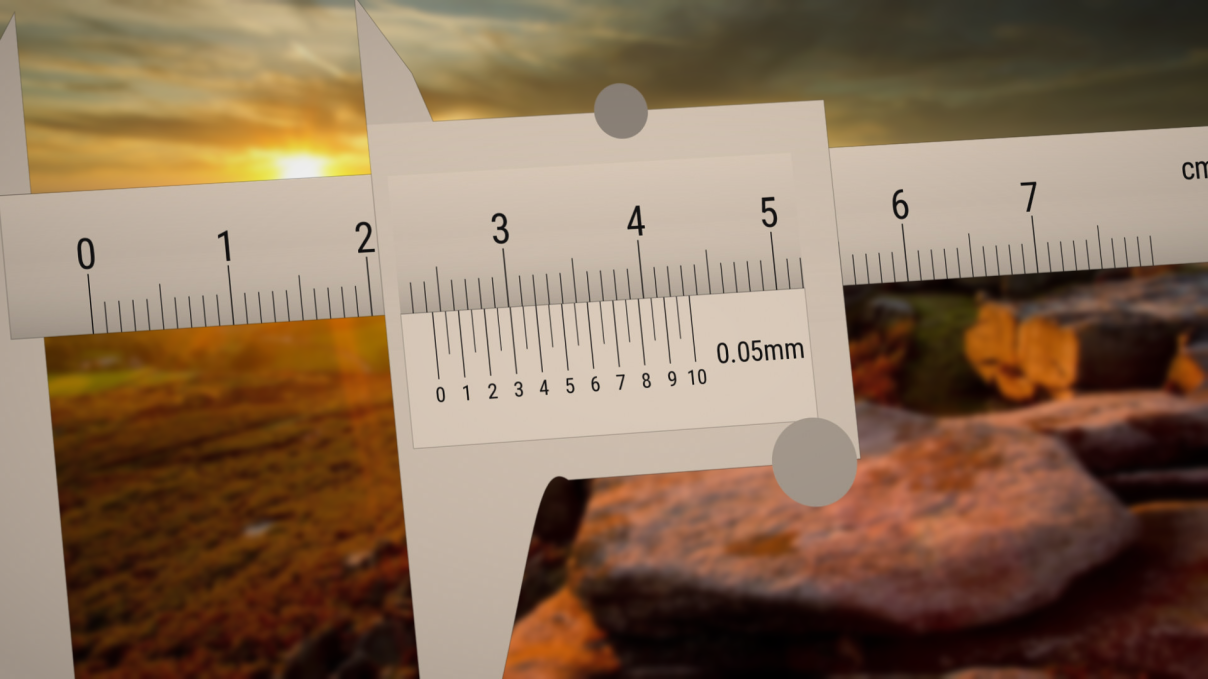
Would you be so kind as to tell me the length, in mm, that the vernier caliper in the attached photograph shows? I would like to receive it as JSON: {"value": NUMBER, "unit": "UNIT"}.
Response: {"value": 24.4, "unit": "mm"}
